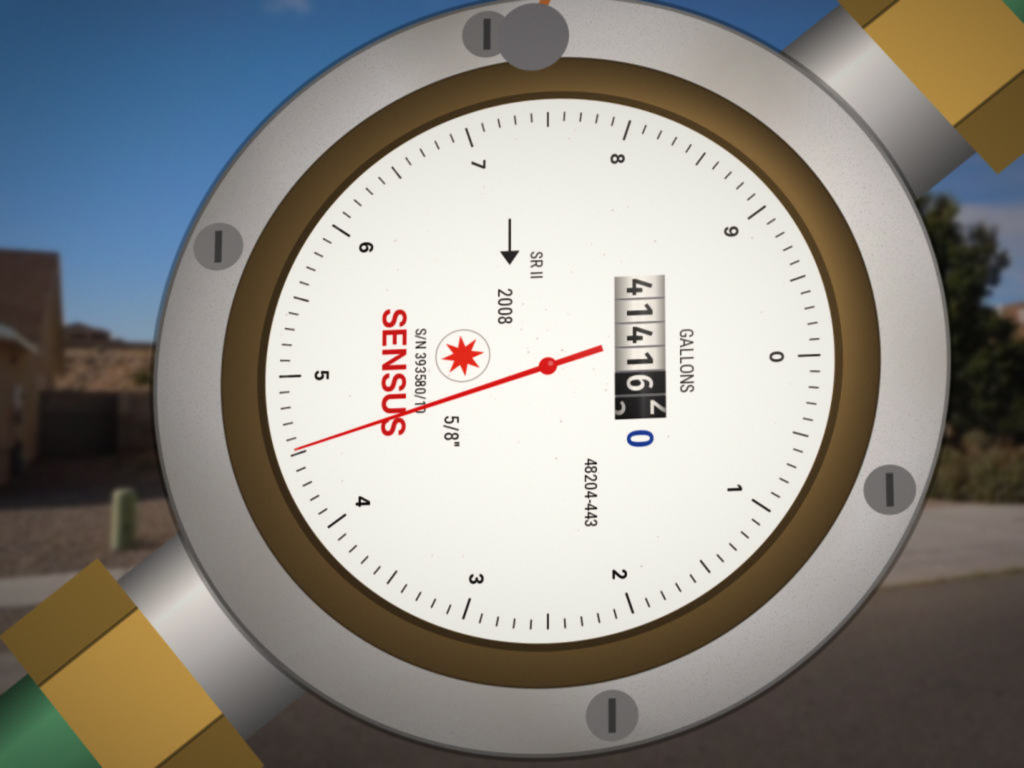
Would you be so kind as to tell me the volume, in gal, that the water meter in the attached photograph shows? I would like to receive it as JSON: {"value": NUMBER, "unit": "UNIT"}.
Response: {"value": 4141624.5, "unit": "gal"}
